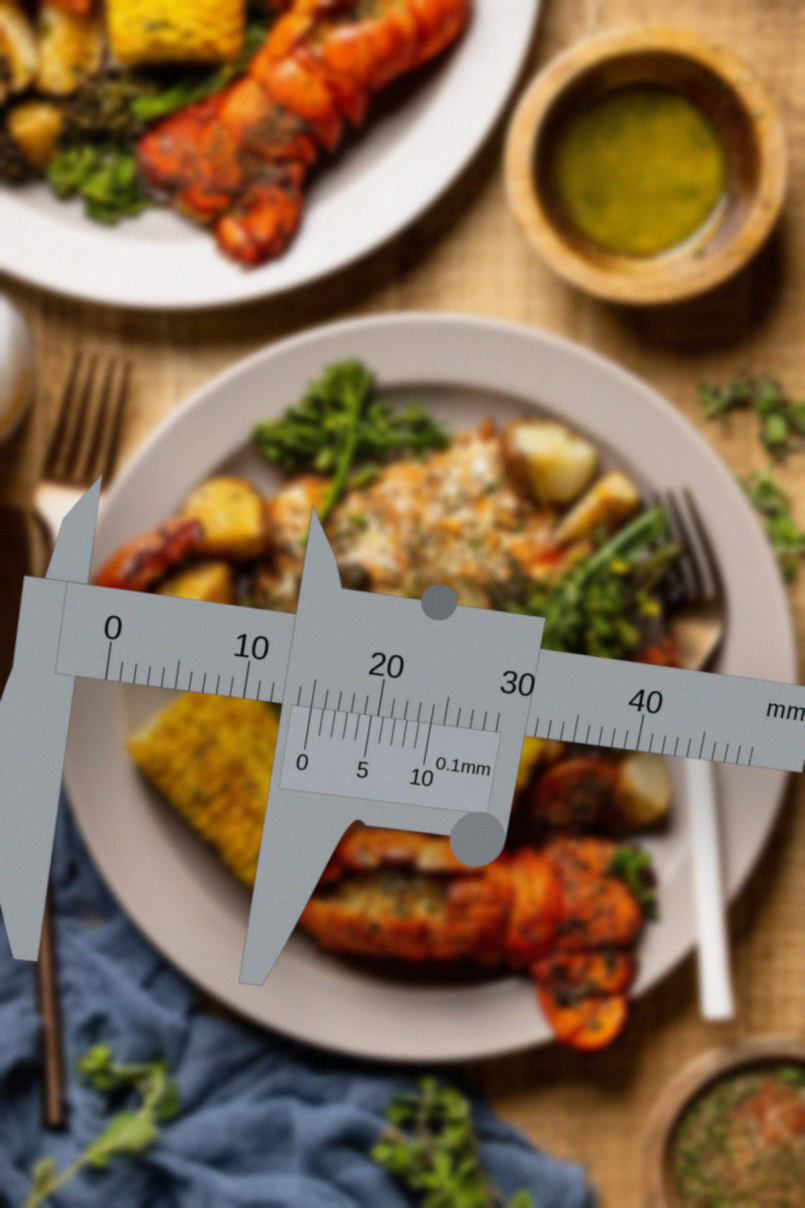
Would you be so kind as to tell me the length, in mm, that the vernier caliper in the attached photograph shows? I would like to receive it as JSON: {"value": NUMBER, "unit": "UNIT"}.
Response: {"value": 15.0, "unit": "mm"}
